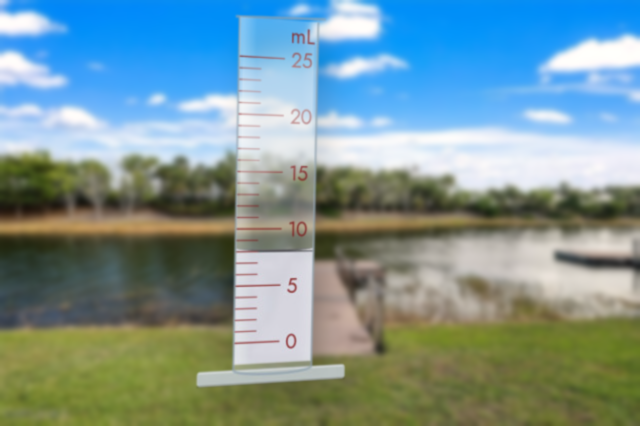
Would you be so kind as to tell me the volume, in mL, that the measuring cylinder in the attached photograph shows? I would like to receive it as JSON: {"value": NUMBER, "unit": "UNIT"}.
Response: {"value": 8, "unit": "mL"}
